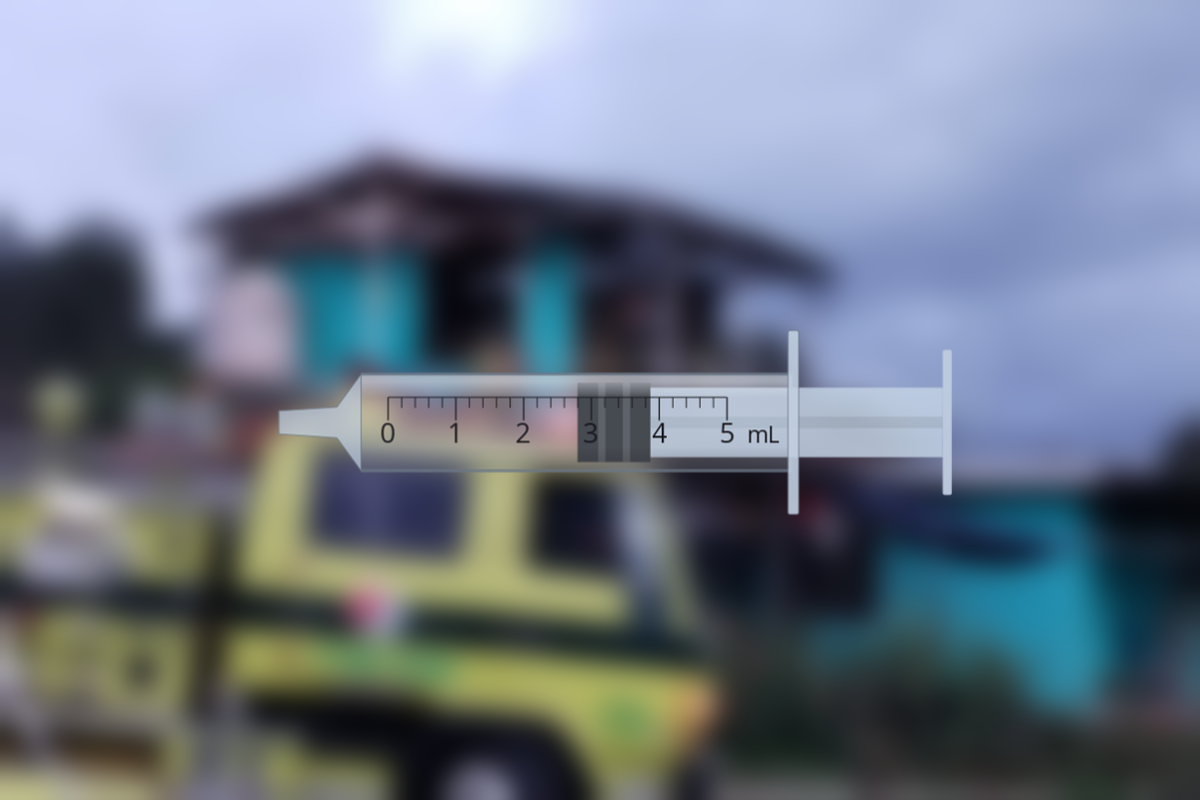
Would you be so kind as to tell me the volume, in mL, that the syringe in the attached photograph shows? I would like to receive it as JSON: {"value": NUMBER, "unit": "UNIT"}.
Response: {"value": 2.8, "unit": "mL"}
